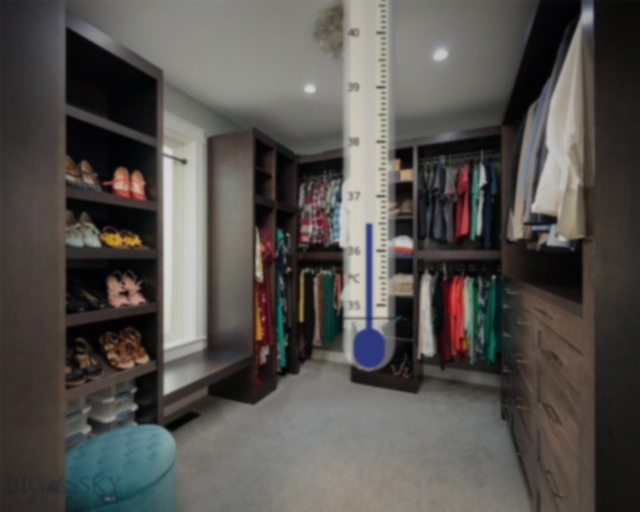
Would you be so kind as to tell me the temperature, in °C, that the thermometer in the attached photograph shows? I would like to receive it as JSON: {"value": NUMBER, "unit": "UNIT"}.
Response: {"value": 36.5, "unit": "°C"}
